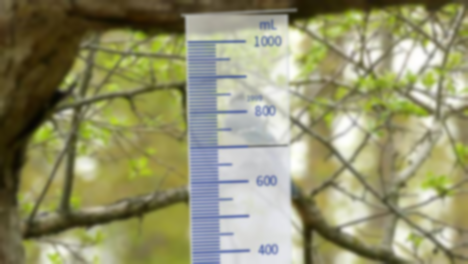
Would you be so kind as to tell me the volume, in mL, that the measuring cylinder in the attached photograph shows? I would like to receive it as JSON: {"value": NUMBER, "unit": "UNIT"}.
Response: {"value": 700, "unit": "mL"}
